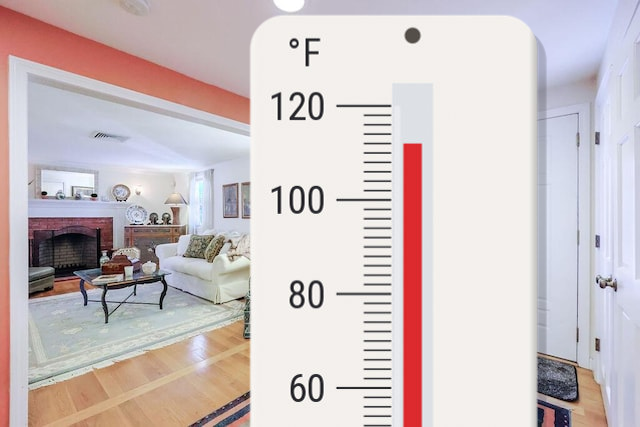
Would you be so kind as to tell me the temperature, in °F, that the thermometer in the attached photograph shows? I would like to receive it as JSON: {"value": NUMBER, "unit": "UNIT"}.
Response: {"value": 112, "unit": "°F"}
